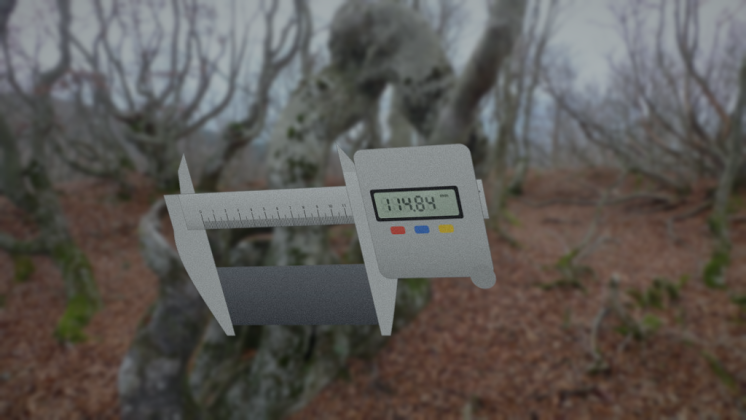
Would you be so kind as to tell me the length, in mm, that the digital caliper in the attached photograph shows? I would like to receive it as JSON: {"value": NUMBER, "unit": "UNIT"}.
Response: {"value": 114.84, "unit": "mm"}
